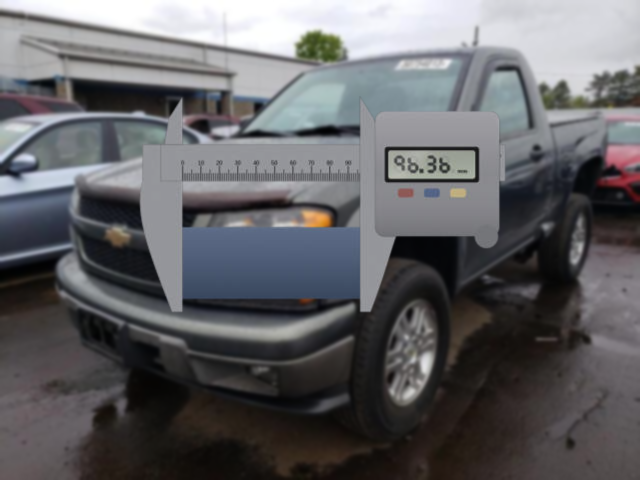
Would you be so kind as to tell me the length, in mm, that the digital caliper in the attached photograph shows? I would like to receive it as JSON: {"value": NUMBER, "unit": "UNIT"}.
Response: {"value": 96.36, "unit": "mm"}
